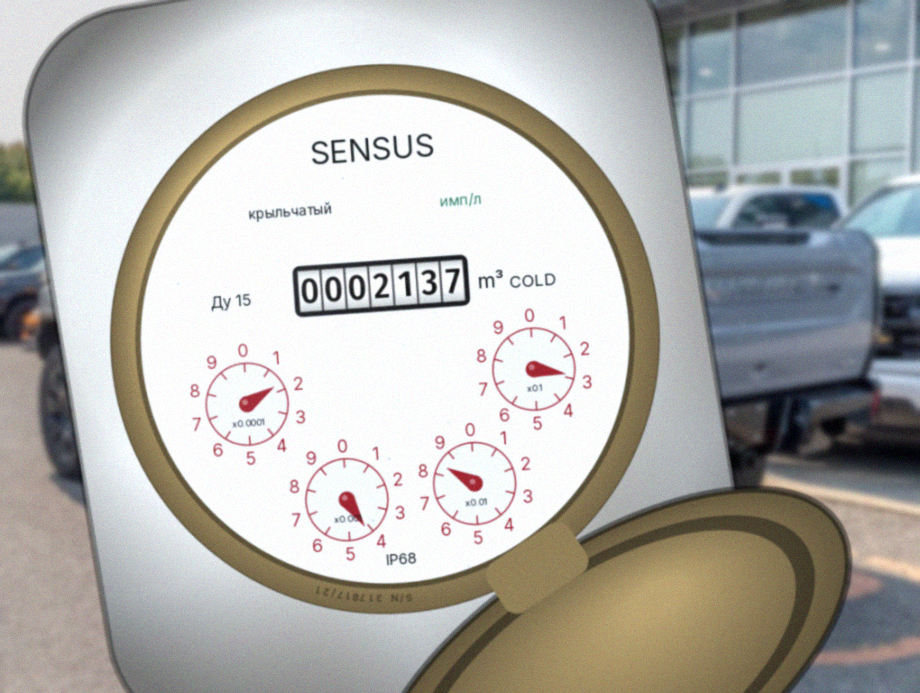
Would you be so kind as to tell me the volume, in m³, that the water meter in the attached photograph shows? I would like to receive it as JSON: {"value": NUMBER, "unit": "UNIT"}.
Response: {"value": 2137.2841, "unit": "m³"}
